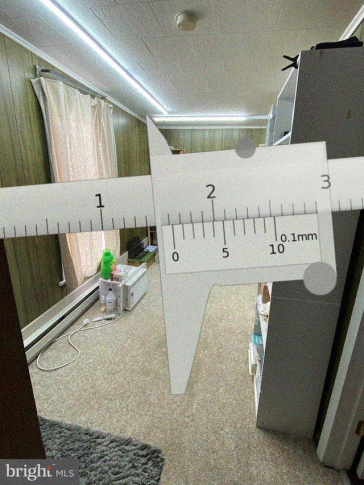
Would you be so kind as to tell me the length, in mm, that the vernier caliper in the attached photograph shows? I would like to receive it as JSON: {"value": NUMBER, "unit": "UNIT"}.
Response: {"value": 16.3, "unit": "mm"}
